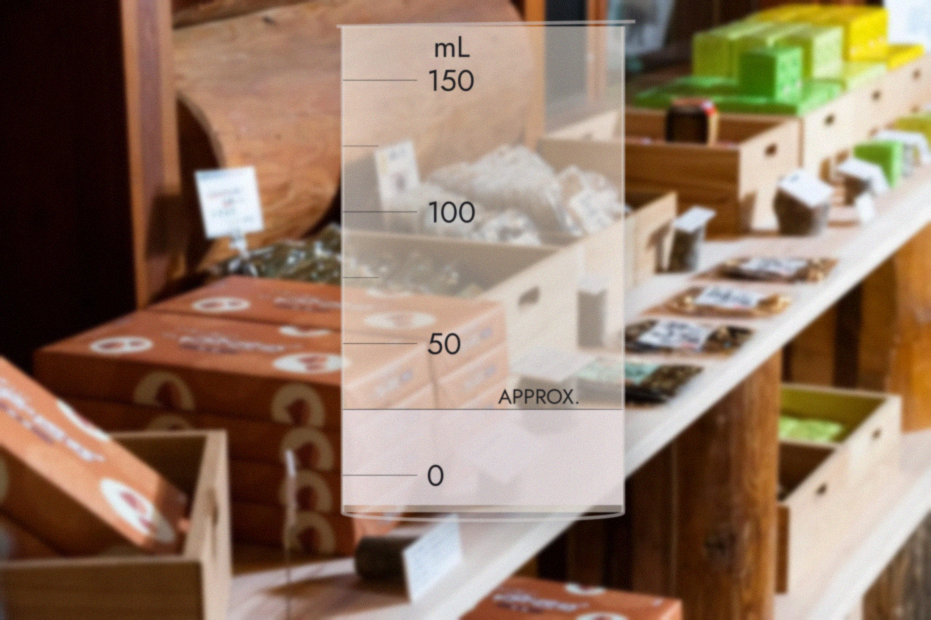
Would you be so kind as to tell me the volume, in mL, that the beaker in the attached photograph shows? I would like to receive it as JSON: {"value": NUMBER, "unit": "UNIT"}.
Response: {"value": 25, "unit": "mL"}
